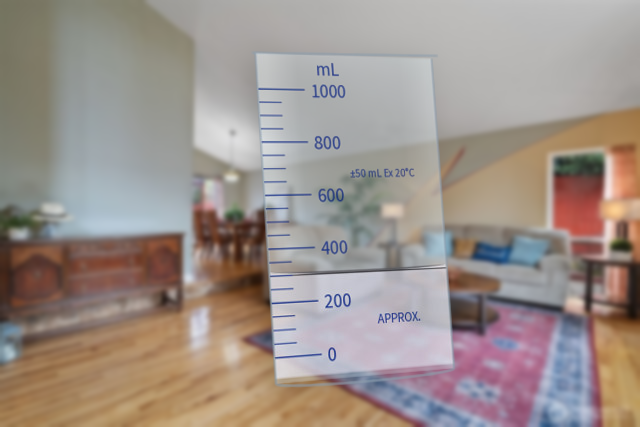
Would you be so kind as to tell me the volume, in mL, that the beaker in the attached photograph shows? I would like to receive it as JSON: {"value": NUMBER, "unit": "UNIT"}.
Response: {"value": 300, "unit": "mL"}
